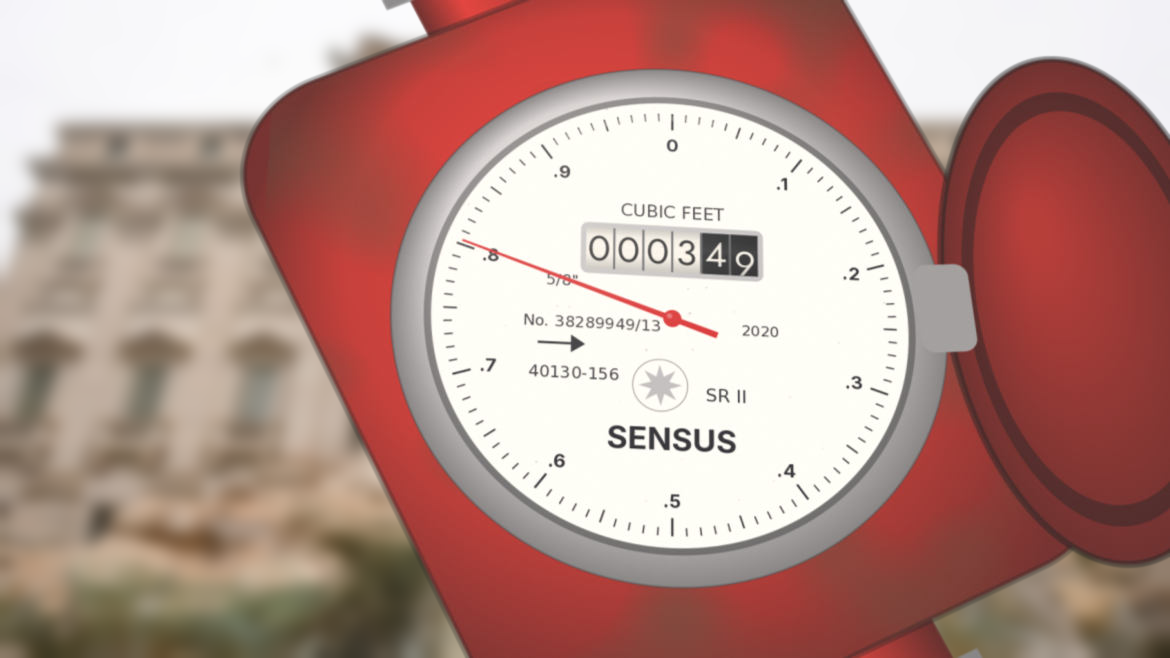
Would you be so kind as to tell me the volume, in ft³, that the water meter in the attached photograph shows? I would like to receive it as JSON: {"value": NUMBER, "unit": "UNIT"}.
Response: {"value": 348.80, "unit": "ft³"}
